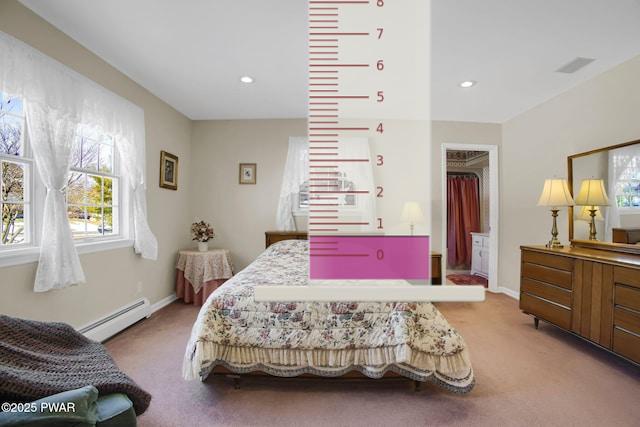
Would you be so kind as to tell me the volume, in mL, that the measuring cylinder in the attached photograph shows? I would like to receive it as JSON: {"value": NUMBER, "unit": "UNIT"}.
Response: {"value": 0.6, "unit": "mL"}
